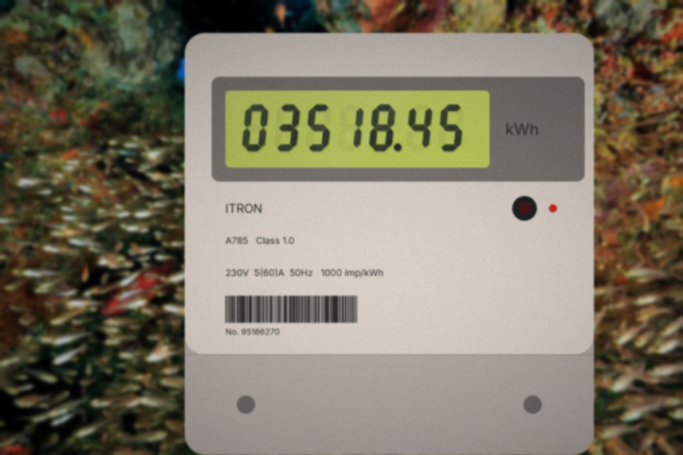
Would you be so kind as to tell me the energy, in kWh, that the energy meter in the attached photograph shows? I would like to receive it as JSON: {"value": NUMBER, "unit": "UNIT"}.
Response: {"value": 3518.45, "unit": "kWh"}
